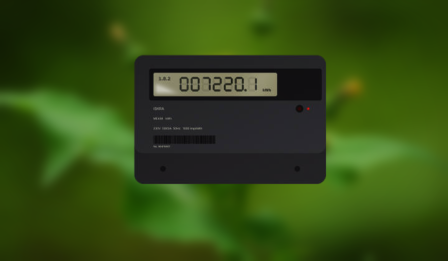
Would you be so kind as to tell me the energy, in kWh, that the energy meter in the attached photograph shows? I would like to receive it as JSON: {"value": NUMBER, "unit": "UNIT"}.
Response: {"value": 7220.1, "unit": "kWh"}
